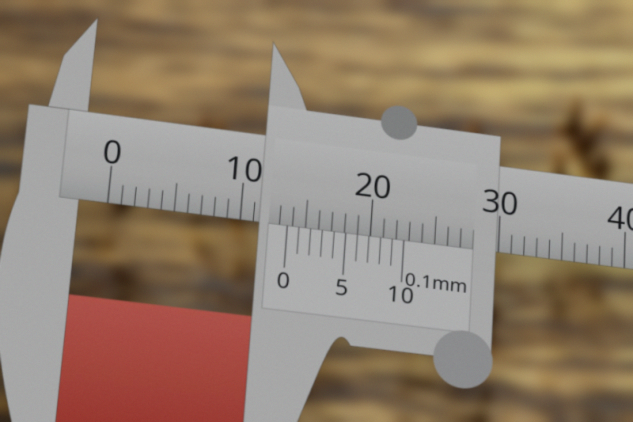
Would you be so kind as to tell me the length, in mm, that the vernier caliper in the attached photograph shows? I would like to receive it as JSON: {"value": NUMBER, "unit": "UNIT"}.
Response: {"value": 13.6, "unit": "mm"}
